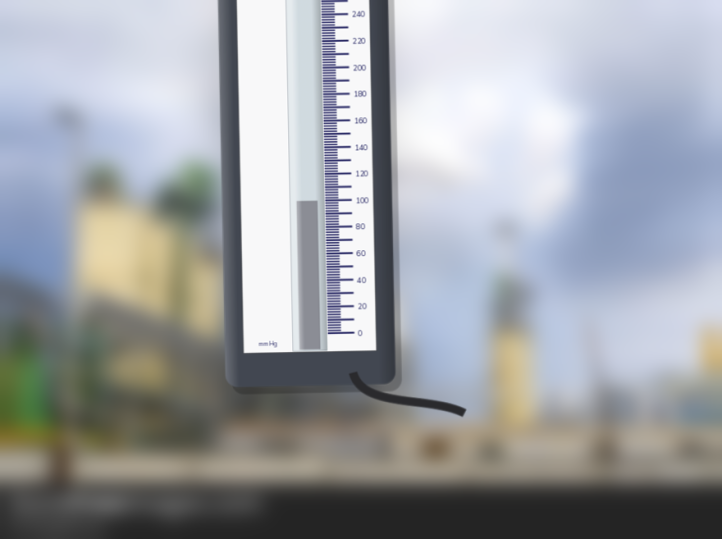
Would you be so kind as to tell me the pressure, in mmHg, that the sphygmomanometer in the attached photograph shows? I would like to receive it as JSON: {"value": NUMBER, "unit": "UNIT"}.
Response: {"value": 100, "unit": "mmHg"}
